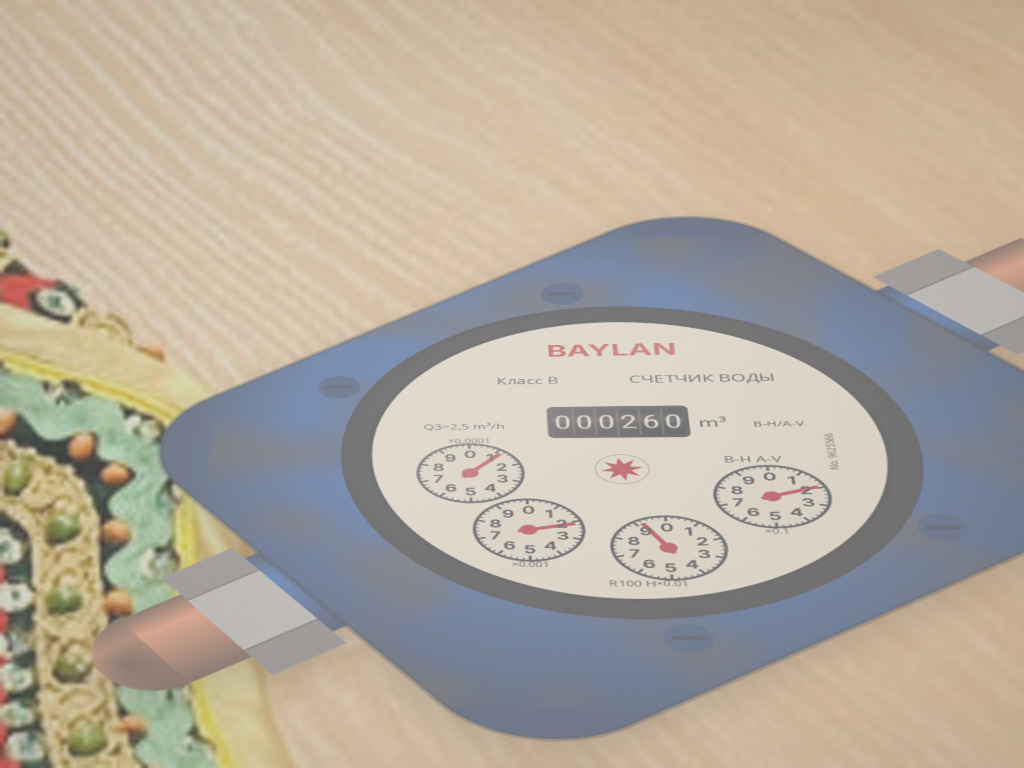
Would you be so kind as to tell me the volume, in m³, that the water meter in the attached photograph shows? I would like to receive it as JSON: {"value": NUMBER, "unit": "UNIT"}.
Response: {"value": 260.1921, "unit": "m³"}
